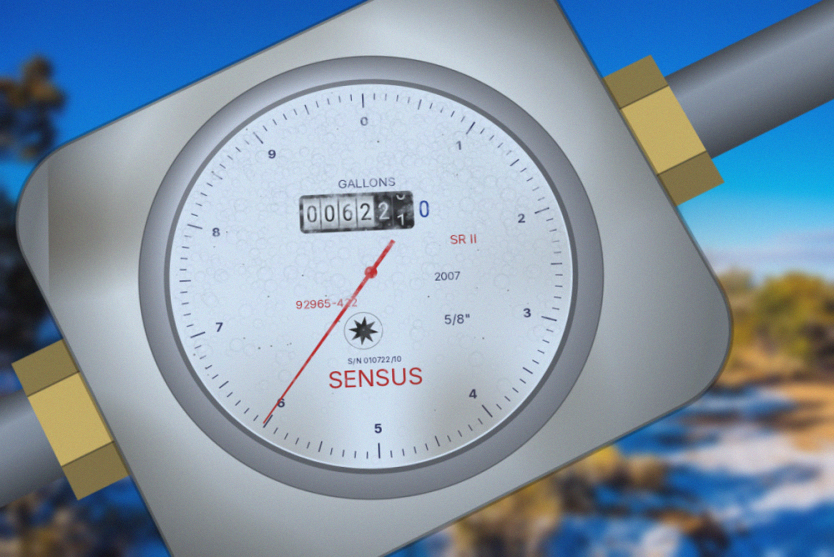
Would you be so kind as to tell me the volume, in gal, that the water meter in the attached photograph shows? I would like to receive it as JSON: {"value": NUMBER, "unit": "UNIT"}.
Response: {"value": 62206.0, "unit": "gal"}
